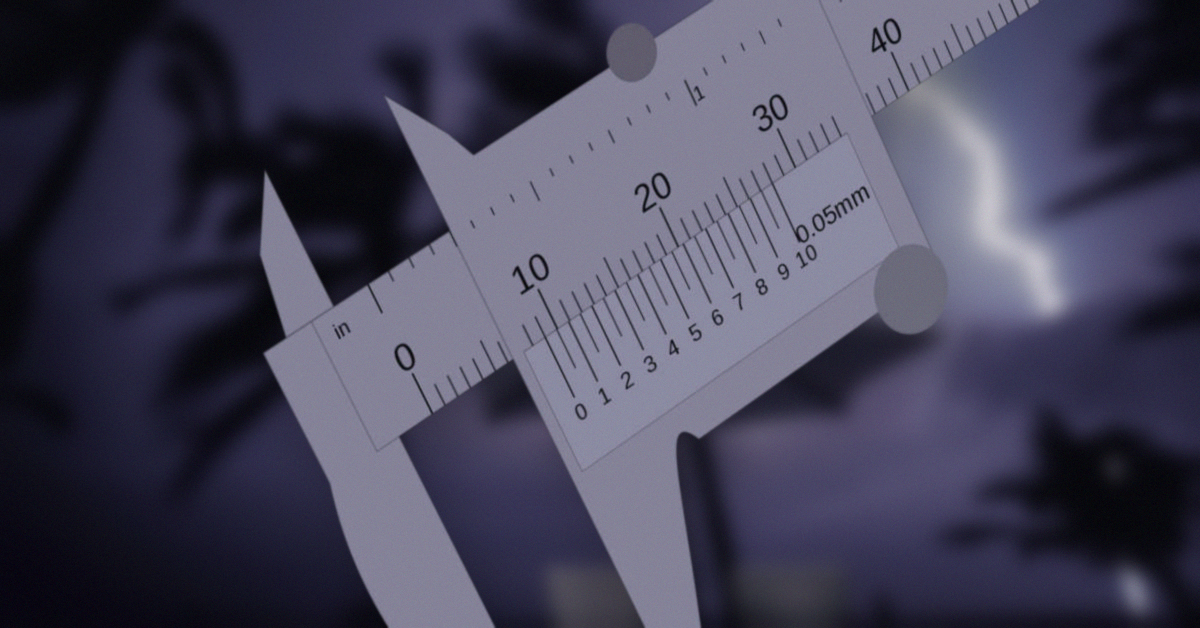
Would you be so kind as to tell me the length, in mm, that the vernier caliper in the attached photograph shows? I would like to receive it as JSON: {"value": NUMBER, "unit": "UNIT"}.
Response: {"value": 9.0, "unit": "mm"}
